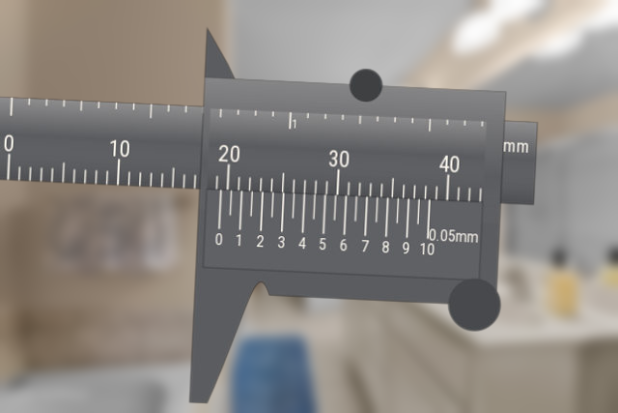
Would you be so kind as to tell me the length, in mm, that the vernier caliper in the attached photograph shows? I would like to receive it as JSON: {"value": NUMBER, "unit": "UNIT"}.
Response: {"value": 19.4, "unit": "mm"}
